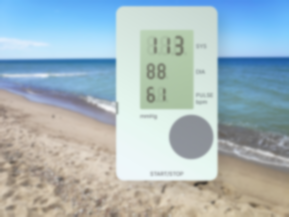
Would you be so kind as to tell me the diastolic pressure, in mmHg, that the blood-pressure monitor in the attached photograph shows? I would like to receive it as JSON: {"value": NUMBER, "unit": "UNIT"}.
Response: {"value": 88, "unit": "mmHg"}
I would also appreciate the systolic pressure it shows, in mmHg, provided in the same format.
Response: {"value": 113, "unit": "mmHg"}
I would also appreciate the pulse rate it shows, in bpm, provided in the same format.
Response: {"value": 61, "unit": "bpm"}
